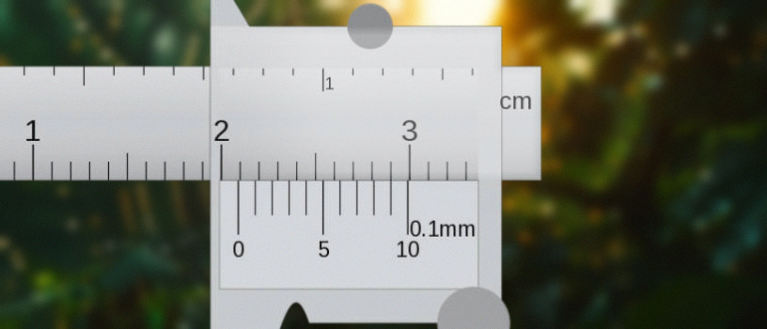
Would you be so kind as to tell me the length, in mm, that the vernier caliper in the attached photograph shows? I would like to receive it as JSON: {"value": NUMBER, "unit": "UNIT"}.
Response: {"value": 20.9, "unit": "mm"}
